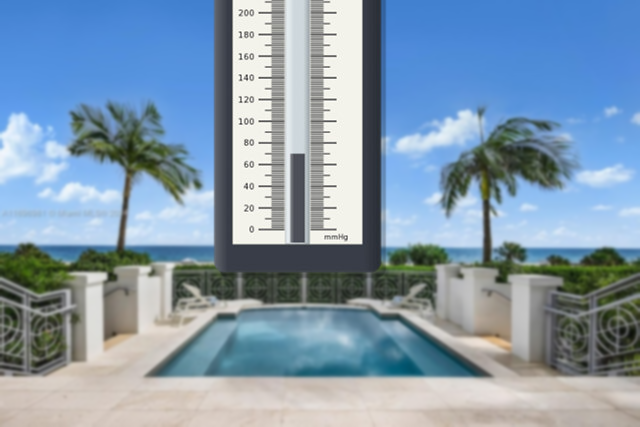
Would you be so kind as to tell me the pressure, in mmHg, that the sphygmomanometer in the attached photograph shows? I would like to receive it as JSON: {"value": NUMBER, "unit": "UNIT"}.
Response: {"value": 70, "unit": "mmHg"}
